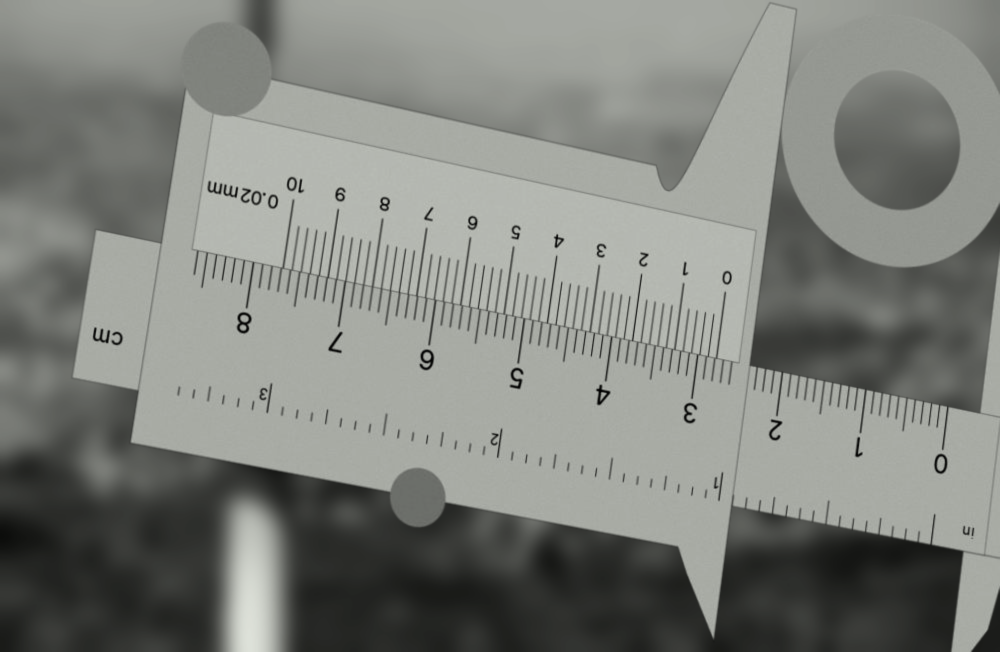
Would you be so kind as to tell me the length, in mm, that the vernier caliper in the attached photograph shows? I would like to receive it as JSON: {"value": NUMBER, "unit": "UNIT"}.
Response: {"value": 27.8, "unit": "mm"}
